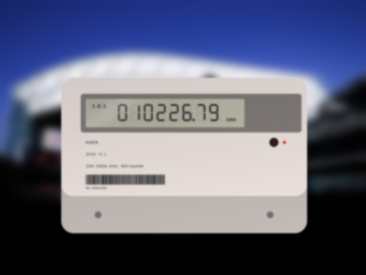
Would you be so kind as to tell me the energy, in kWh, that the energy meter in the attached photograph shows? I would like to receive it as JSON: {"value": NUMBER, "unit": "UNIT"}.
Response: {"value": 10226.79, "unit": "kWh"}
